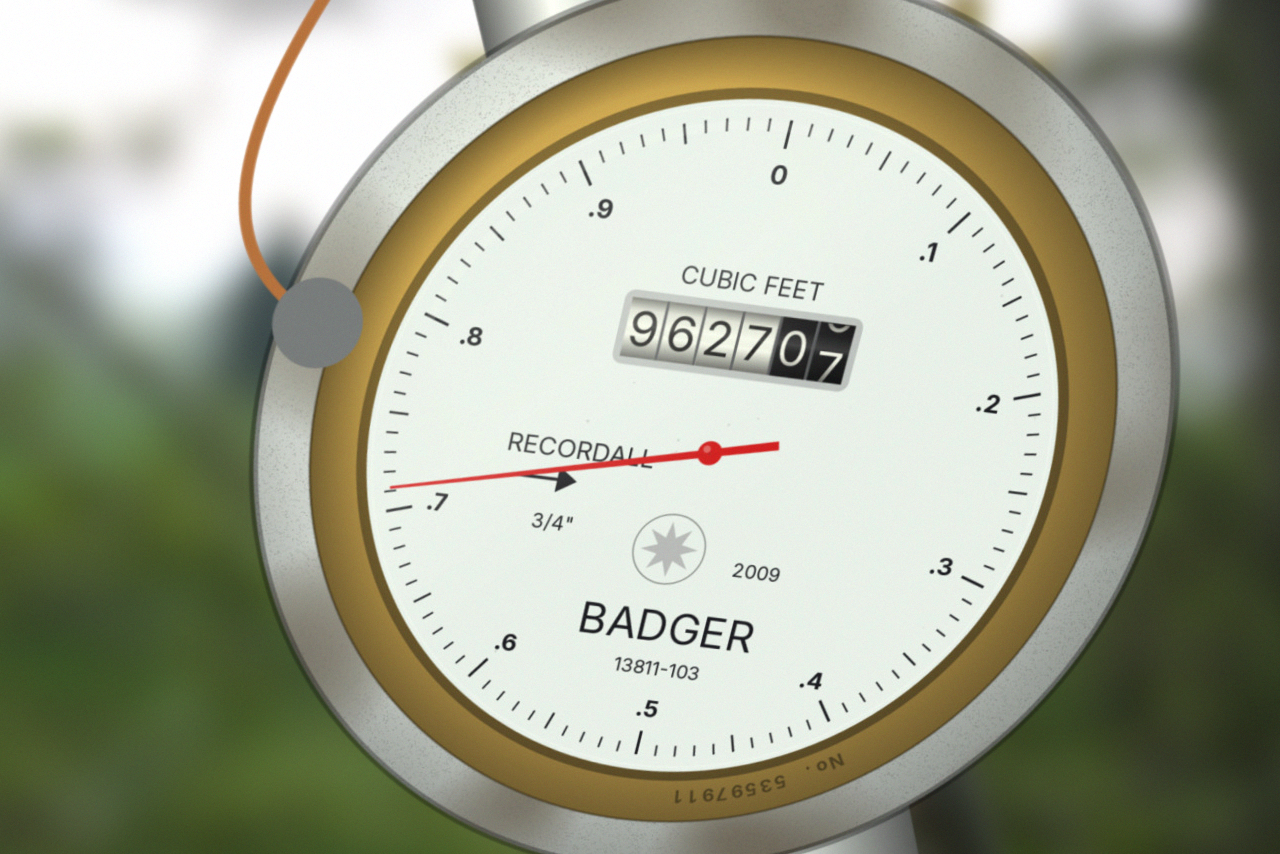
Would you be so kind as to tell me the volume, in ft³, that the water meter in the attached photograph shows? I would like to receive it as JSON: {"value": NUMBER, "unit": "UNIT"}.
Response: {"value": 962706.71, "unit": "ft³"}
